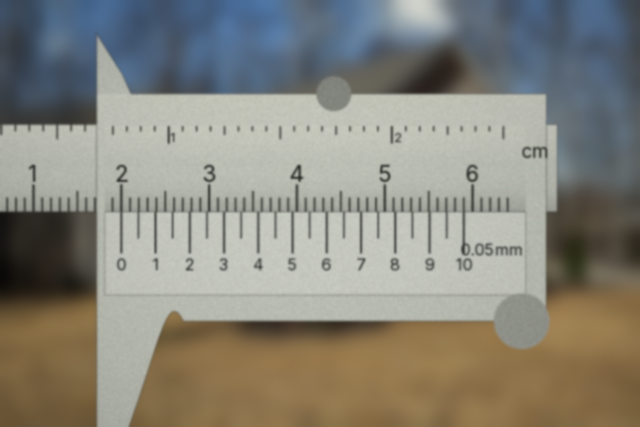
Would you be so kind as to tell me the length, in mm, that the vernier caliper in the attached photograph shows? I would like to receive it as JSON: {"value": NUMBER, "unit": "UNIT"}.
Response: {"value": 20.0, "unit": "mm"}
